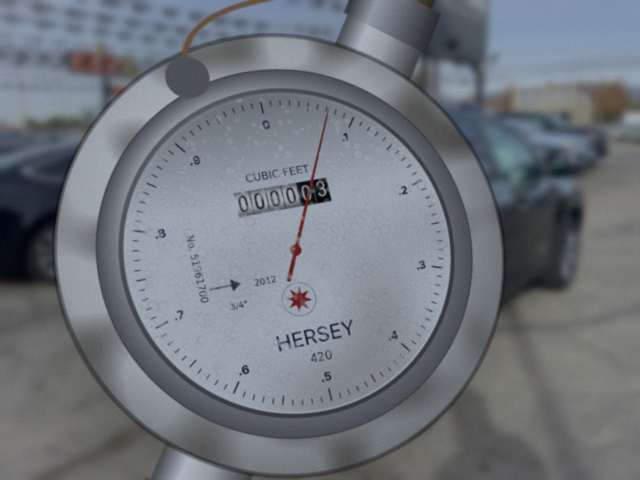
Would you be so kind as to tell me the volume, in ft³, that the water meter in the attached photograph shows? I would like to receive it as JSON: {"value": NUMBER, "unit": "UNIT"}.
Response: {"value": 3.07, "unit": "ft³"}
